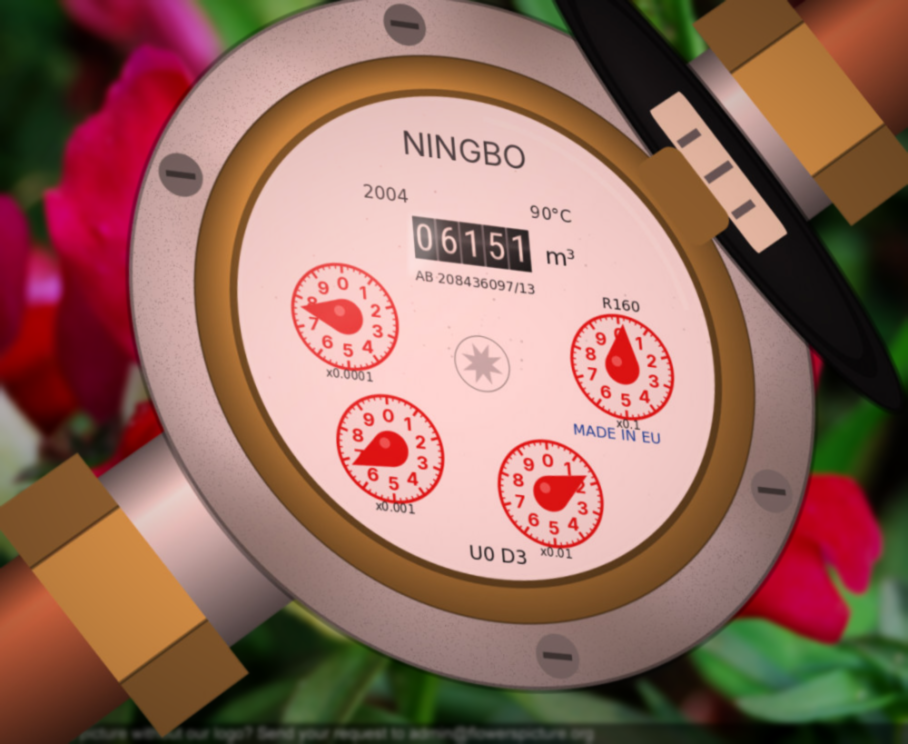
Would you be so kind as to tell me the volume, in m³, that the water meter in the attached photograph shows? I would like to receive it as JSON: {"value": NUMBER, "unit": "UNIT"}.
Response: {"value": 6151.0167, "unit": "m³"}
